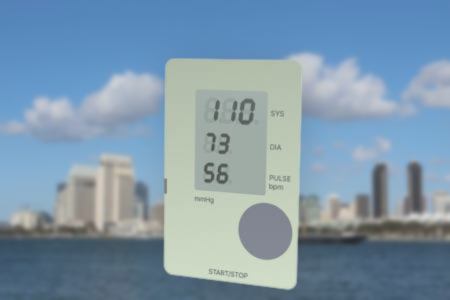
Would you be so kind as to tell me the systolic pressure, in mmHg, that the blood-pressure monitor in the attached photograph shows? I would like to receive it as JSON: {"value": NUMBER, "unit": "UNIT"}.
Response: {"value": 110, "unit": "mmHg"}
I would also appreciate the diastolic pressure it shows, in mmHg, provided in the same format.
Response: {"value": 73, "unit": "mmHg"}
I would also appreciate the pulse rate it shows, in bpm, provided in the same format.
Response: {"value": 56, "unit": "bpm"}
